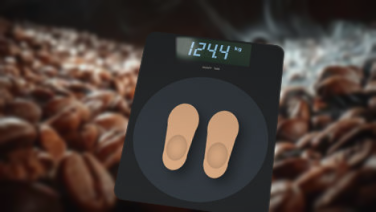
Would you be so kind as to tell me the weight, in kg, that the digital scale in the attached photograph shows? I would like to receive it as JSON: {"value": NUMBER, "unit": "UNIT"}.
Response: {"value": 124.4, "unit": "kg"}
